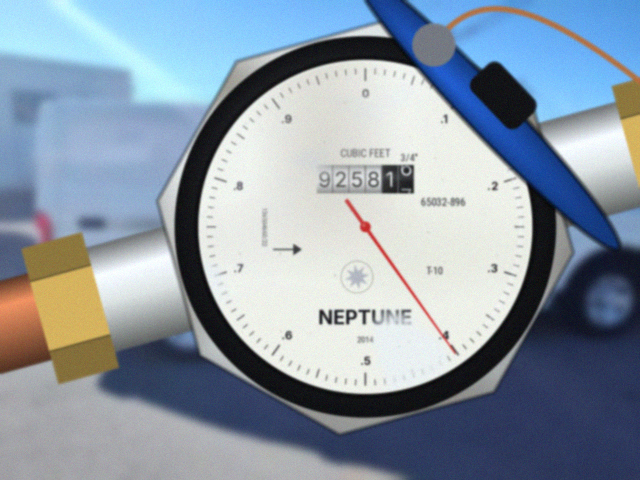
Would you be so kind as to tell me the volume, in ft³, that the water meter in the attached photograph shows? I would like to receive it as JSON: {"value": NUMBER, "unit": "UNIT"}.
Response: {"value": 925816.40, "unit": "ft³"}
